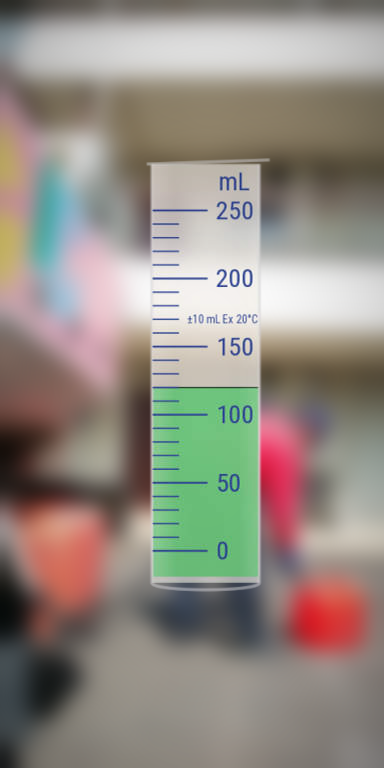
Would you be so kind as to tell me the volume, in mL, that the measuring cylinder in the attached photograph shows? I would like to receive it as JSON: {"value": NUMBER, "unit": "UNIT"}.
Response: {"value": 120, "unit": "mL"}
